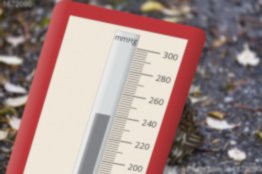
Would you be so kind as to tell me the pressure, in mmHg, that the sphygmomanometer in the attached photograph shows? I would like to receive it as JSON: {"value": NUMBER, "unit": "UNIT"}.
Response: {"value": 240, "unit": "mmHg"}
